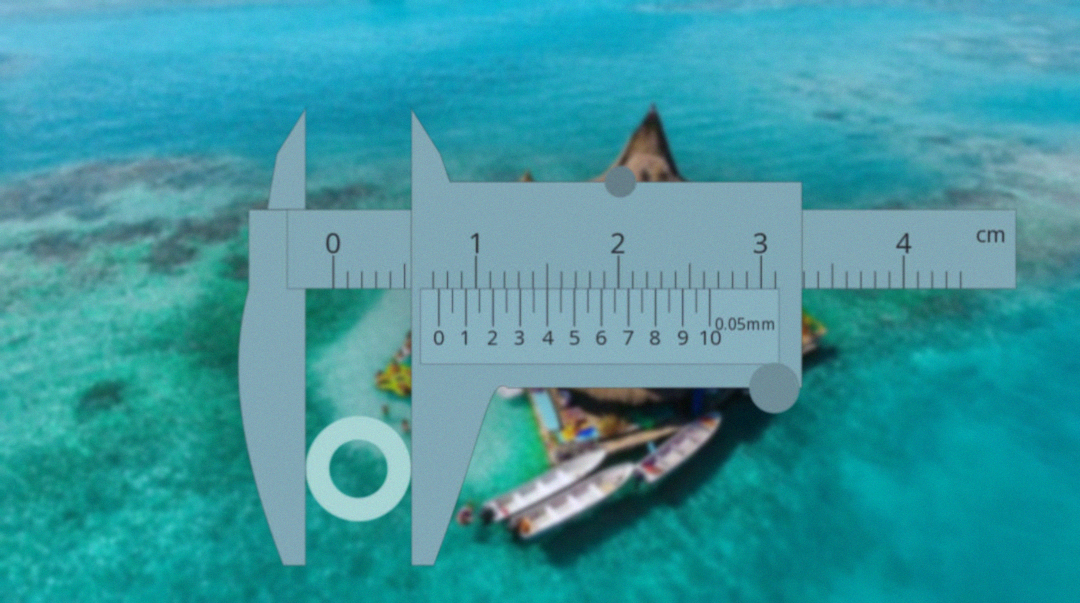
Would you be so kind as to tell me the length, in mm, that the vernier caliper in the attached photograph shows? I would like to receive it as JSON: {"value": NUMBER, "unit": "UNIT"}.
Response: {"value": 7.4, "unit": "mm"}
